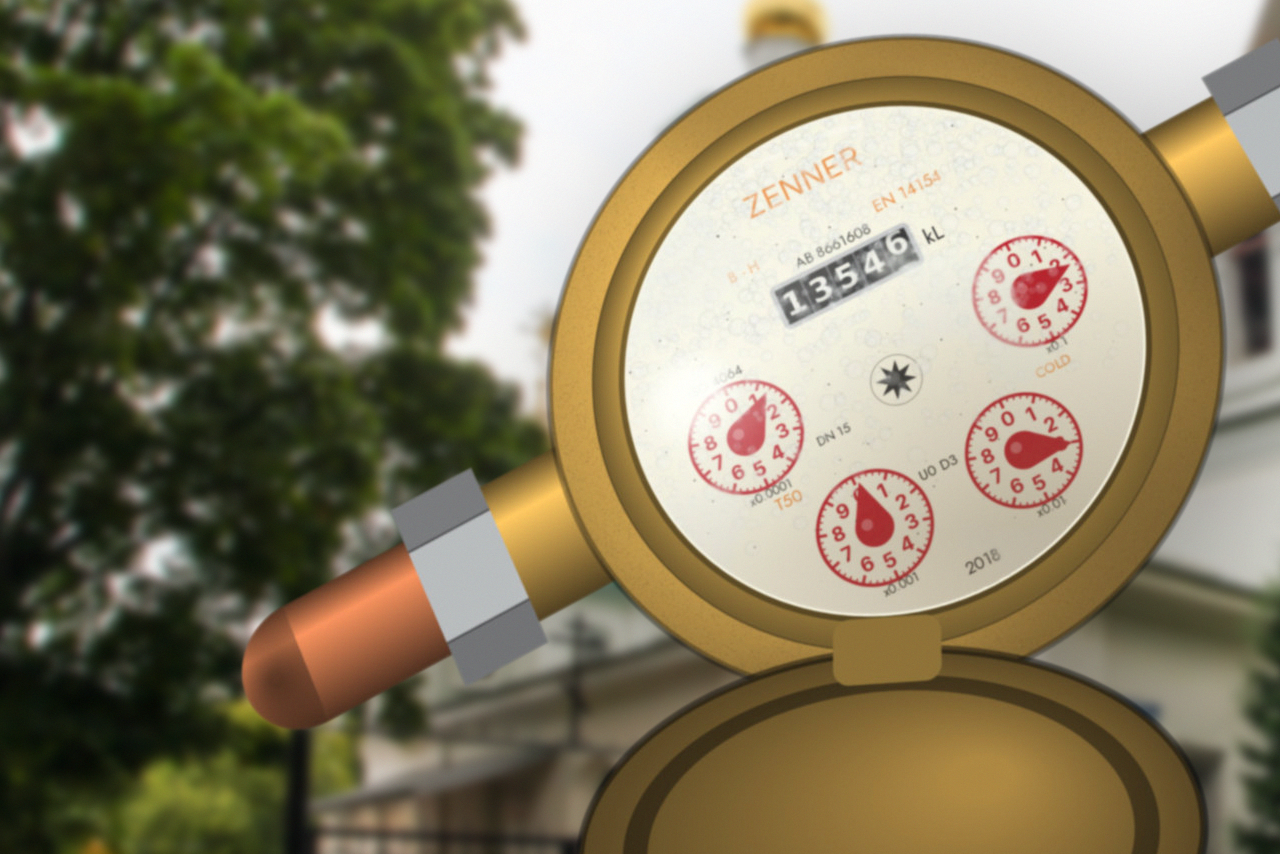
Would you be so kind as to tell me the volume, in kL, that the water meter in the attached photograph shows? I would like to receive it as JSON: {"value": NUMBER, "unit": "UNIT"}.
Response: {"value": 13546.2301, "unit": "kL"}
